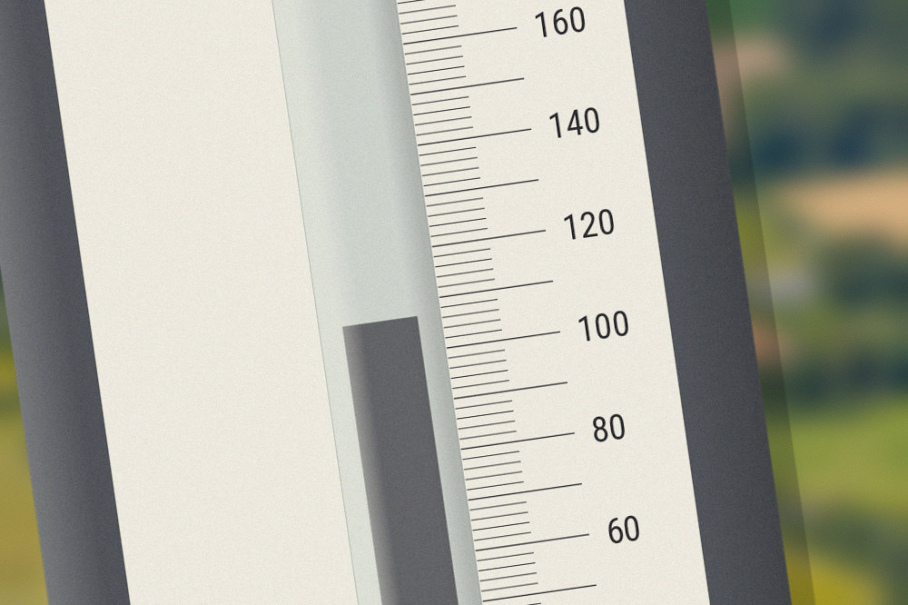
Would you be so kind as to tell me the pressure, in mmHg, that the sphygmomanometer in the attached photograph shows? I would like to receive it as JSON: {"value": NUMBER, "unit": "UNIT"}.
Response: {"value": 107, "unit": "mmHg"}
